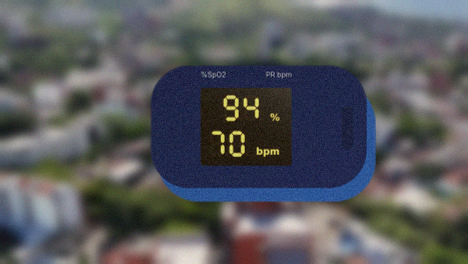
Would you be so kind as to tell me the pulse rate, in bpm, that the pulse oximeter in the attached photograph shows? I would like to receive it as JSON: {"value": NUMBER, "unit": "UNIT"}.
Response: {"value": 70, "unit": "bpm"}
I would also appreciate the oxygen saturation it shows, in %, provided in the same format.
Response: {"value": 94, "unit": "%"}
